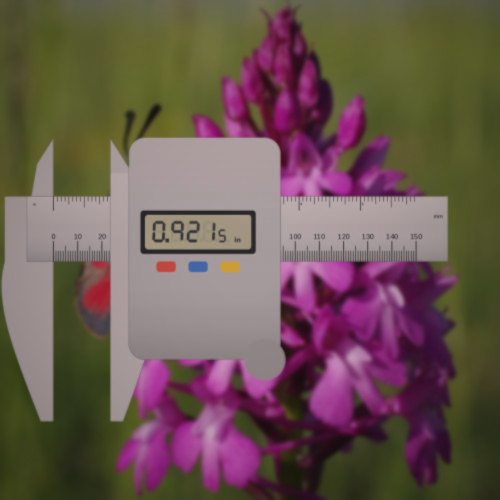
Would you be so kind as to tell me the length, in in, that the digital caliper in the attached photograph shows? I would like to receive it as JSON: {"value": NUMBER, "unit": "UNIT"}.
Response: {"value": 0.9215, "unit": "in"}
